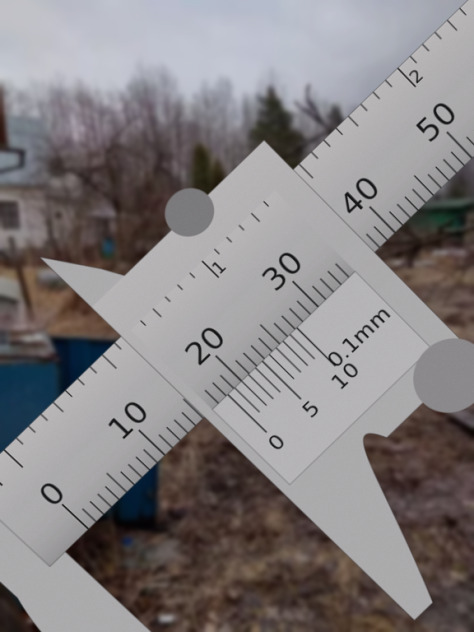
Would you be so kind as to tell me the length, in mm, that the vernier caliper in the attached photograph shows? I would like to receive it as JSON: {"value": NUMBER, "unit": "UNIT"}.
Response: {"value": 18.2, "unit": "mm"}
